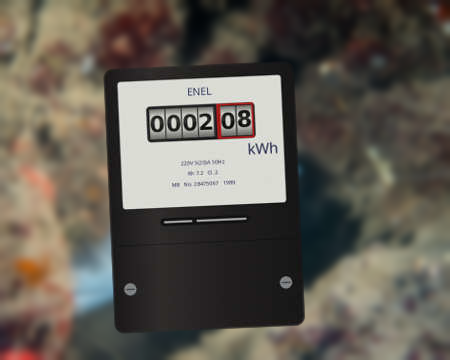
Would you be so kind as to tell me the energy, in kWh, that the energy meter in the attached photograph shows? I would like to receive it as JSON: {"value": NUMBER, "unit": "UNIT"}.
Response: {"value": 2.08, "unit": "kWh"}
